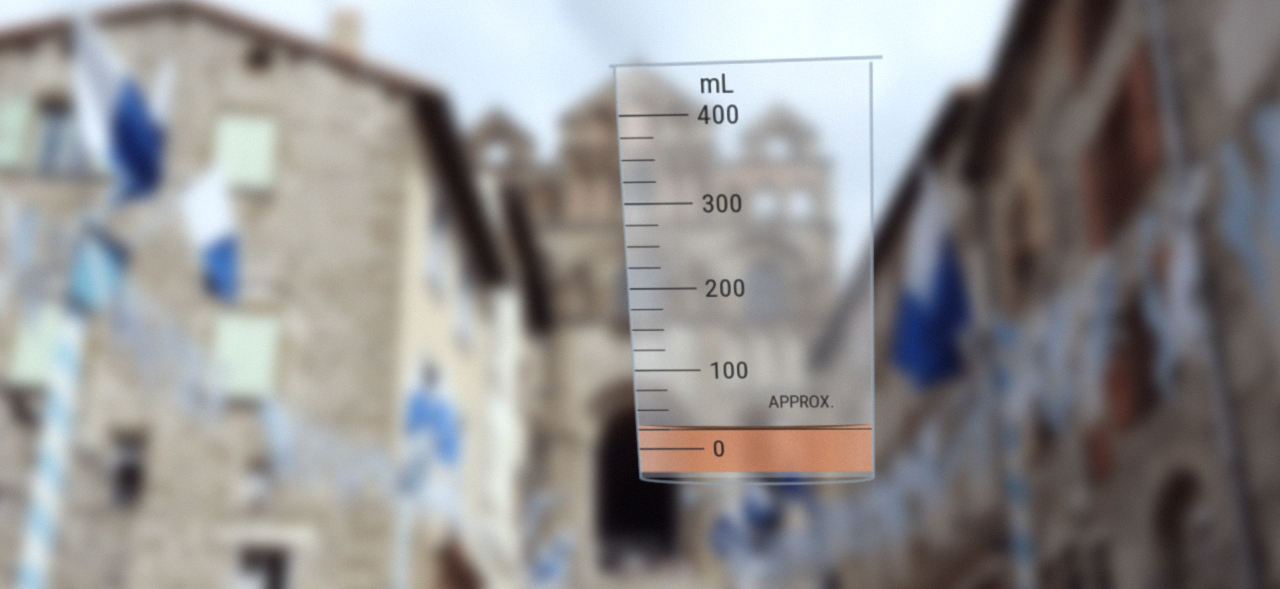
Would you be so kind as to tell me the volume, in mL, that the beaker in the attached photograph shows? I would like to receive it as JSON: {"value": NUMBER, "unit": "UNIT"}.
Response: {"value": 25, "unit": "mL"}
